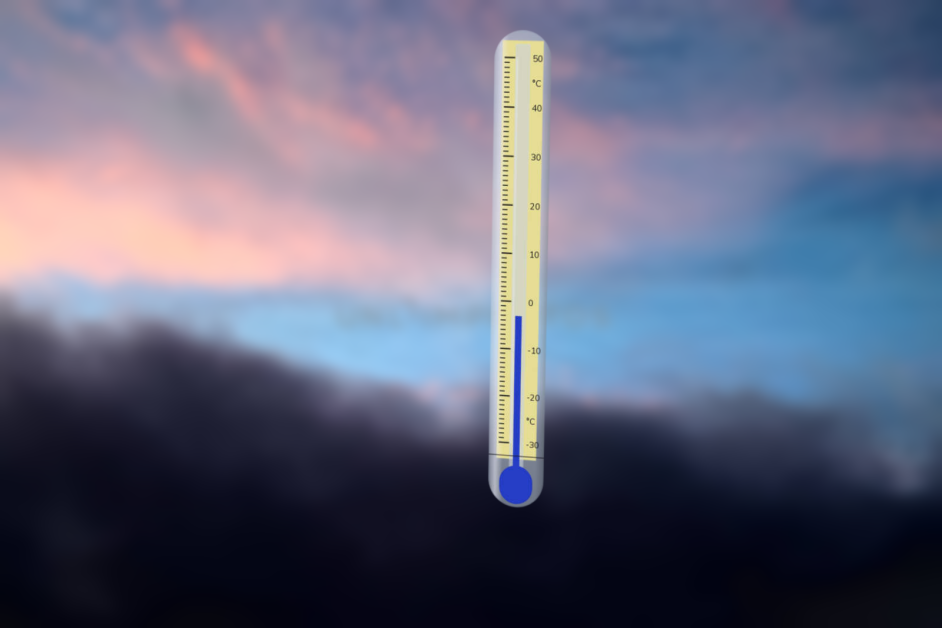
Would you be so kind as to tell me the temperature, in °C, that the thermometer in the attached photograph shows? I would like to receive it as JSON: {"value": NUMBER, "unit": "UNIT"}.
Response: {"value": -3, "unit": "°C"}
